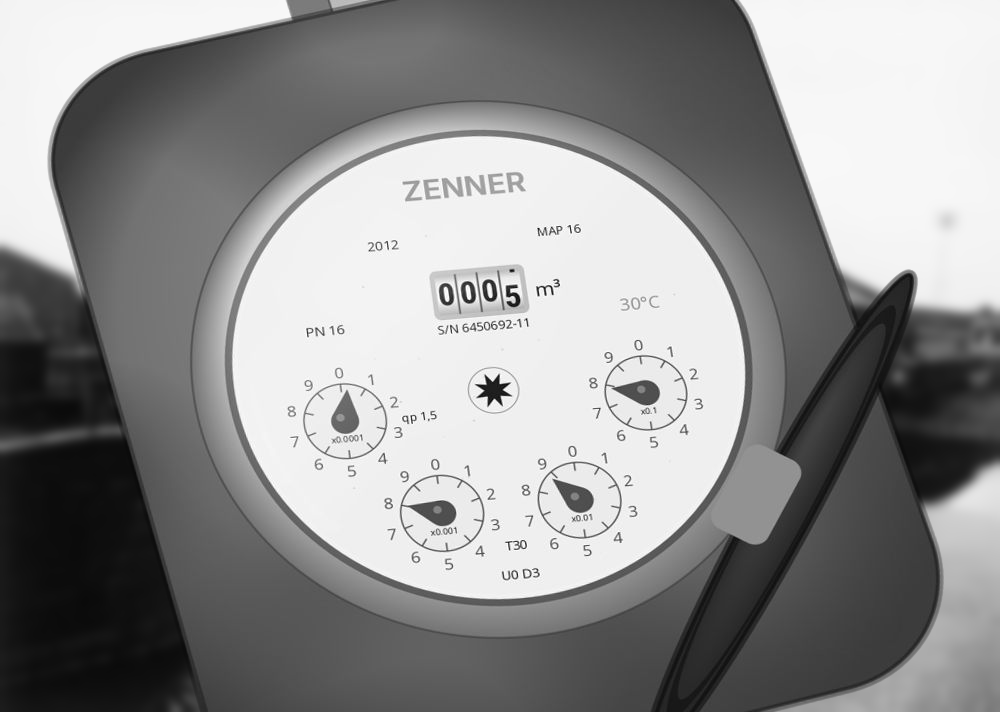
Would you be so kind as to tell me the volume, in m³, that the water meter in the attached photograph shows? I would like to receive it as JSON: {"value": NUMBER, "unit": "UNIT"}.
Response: {"value": 4.7880, "unit": "m³"}
